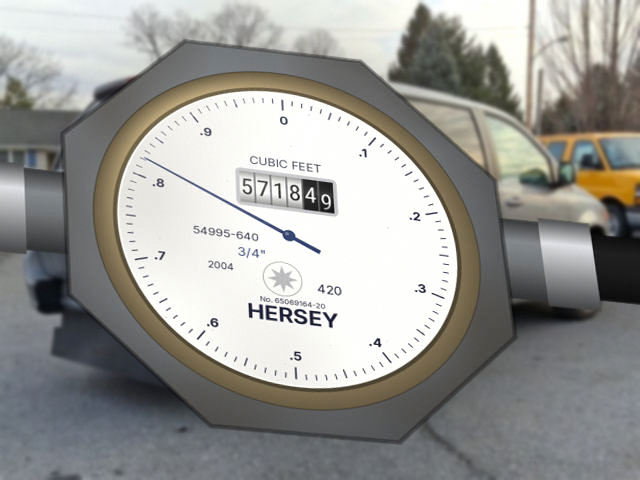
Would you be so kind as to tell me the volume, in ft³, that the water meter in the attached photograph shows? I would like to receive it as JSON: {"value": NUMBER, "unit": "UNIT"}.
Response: {"value": 571848.82, "unit": "ft³"}
